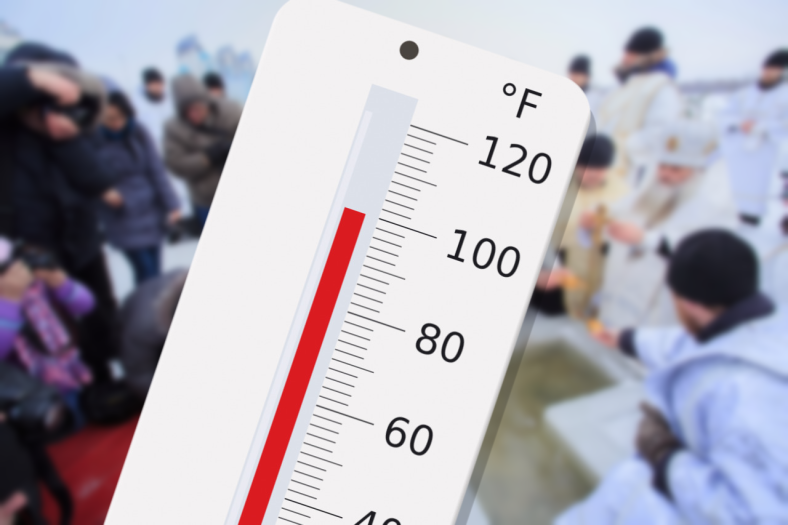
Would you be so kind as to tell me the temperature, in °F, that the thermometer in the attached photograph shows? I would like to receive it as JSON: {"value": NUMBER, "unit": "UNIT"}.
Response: {"value": 100, "unit": "°F"}
